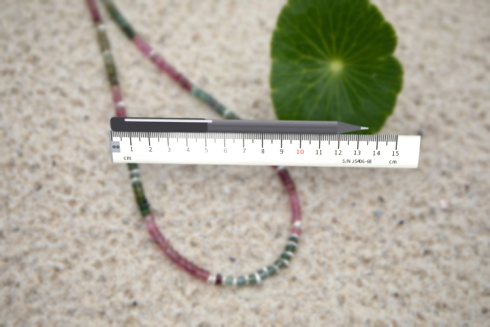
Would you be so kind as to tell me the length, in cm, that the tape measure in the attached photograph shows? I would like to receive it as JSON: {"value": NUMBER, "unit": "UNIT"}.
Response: {"value": 13.5, "unit": "cm"}
